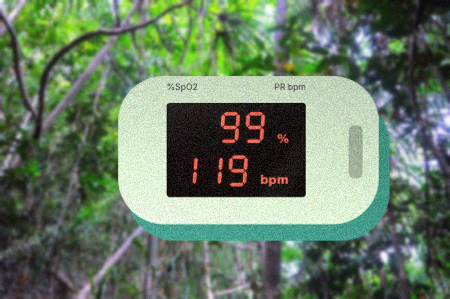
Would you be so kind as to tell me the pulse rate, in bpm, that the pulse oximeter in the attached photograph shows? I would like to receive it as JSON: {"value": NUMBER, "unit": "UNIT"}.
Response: {"value": 119, "unit": "bpm"}
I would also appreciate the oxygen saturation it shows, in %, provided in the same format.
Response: {"value": 99, "unit": "%"}
